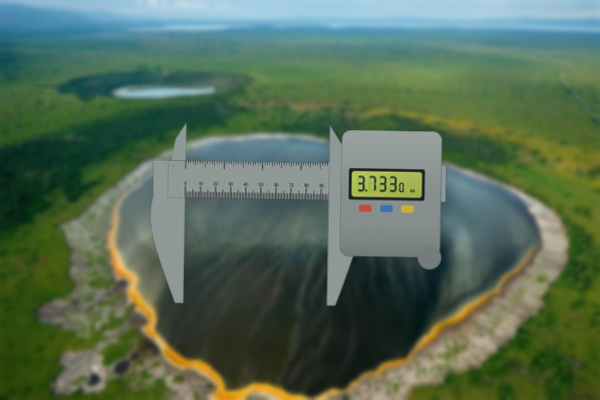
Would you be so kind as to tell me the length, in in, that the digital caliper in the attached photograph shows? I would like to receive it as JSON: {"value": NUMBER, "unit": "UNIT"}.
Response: {"value": 3.7330, "unit": "in"}
